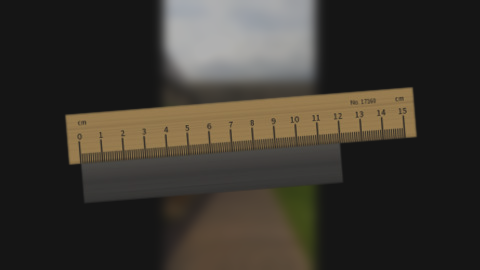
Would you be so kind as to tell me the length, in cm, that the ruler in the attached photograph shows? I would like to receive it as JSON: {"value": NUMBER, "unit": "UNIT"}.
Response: {"value": 12, "unit": "cm"}
